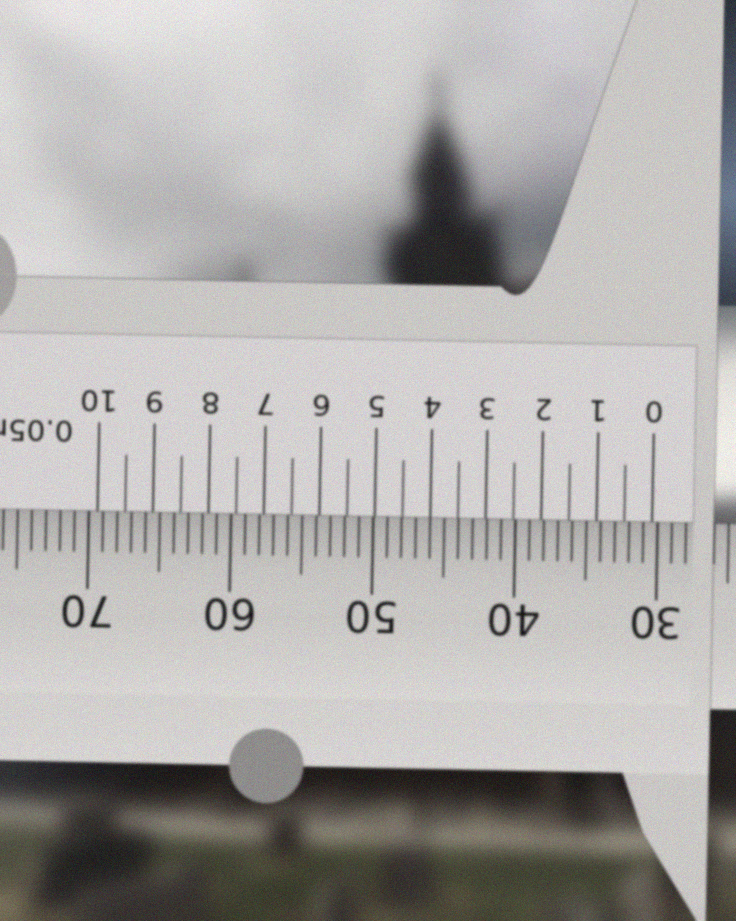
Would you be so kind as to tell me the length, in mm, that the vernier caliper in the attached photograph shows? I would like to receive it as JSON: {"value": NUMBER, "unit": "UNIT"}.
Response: {"value": 30.4, "unit": "mm"}
